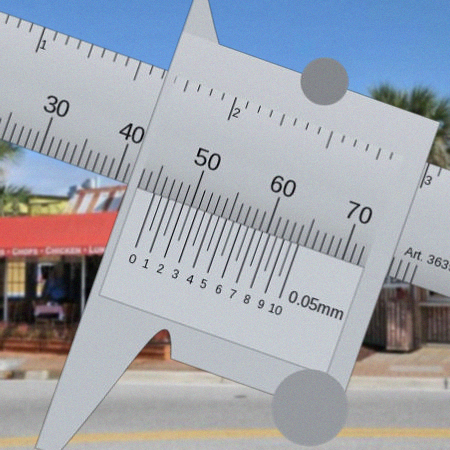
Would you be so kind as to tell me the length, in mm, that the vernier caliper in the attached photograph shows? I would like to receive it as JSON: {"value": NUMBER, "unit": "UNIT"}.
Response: {"value": 45.2, "unit": "mm"}
